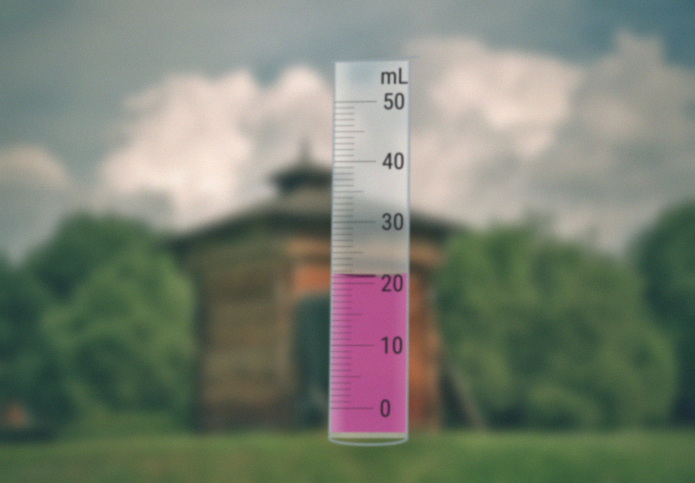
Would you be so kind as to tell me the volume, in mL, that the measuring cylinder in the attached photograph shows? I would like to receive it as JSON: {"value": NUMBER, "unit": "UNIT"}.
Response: {"value": 21, "unit": "mL"}
